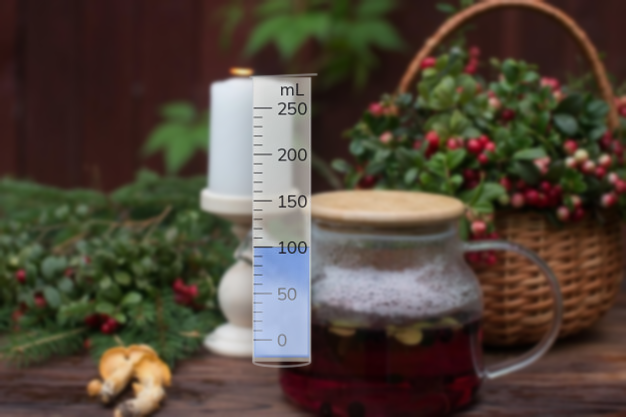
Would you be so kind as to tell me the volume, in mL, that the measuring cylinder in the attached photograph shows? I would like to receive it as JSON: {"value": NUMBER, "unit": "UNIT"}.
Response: {"value": 100, "unit": "mL"}
